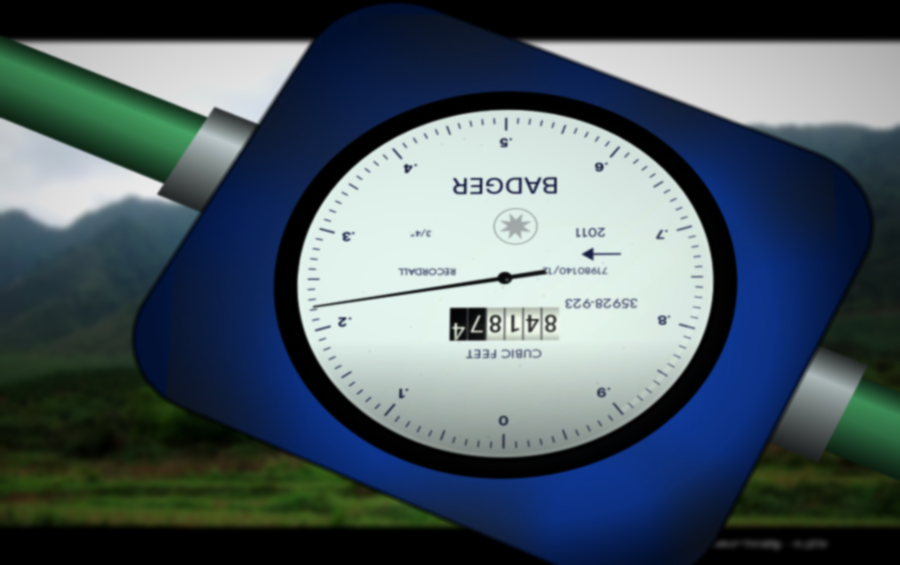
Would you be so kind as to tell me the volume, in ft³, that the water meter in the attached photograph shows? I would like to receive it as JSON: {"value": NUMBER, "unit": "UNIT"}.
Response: {"value": 841874.22, "unit": "ft³"}
